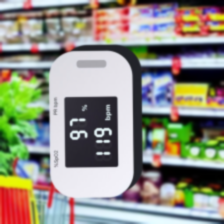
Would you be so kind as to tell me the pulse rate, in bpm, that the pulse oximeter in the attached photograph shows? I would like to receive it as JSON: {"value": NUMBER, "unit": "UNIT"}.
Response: {"value": 119, "unit": "bpm"}
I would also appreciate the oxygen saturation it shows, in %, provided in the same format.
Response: {"value": 97, "unit": "%"}
